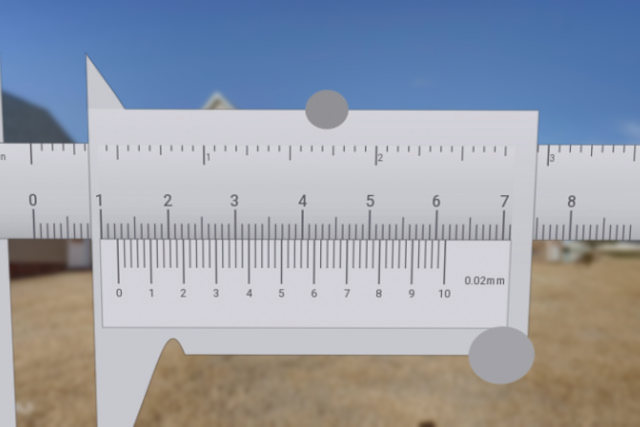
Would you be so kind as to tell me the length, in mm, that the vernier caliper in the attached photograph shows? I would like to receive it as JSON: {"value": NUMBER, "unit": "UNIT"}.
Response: {"value": 12.4, "unit": "mm"}
